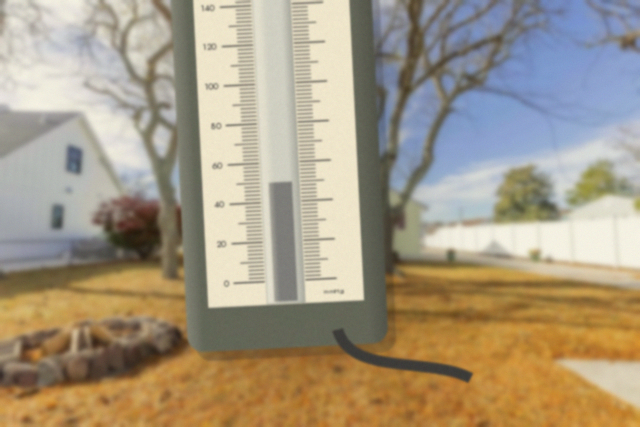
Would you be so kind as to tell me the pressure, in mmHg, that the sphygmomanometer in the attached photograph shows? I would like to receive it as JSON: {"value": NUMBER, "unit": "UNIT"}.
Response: {"value": 50, "unit": "mmHg"}
